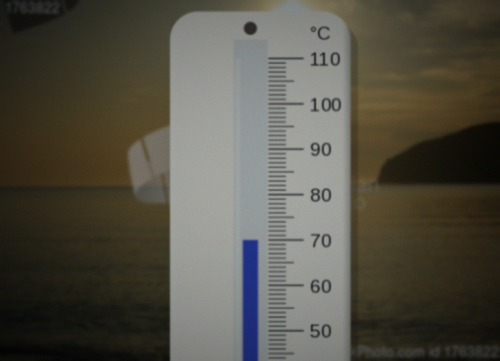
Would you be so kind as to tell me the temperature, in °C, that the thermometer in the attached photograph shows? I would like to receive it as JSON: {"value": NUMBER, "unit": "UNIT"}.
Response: {"value": 70, "unit": "°C"}
